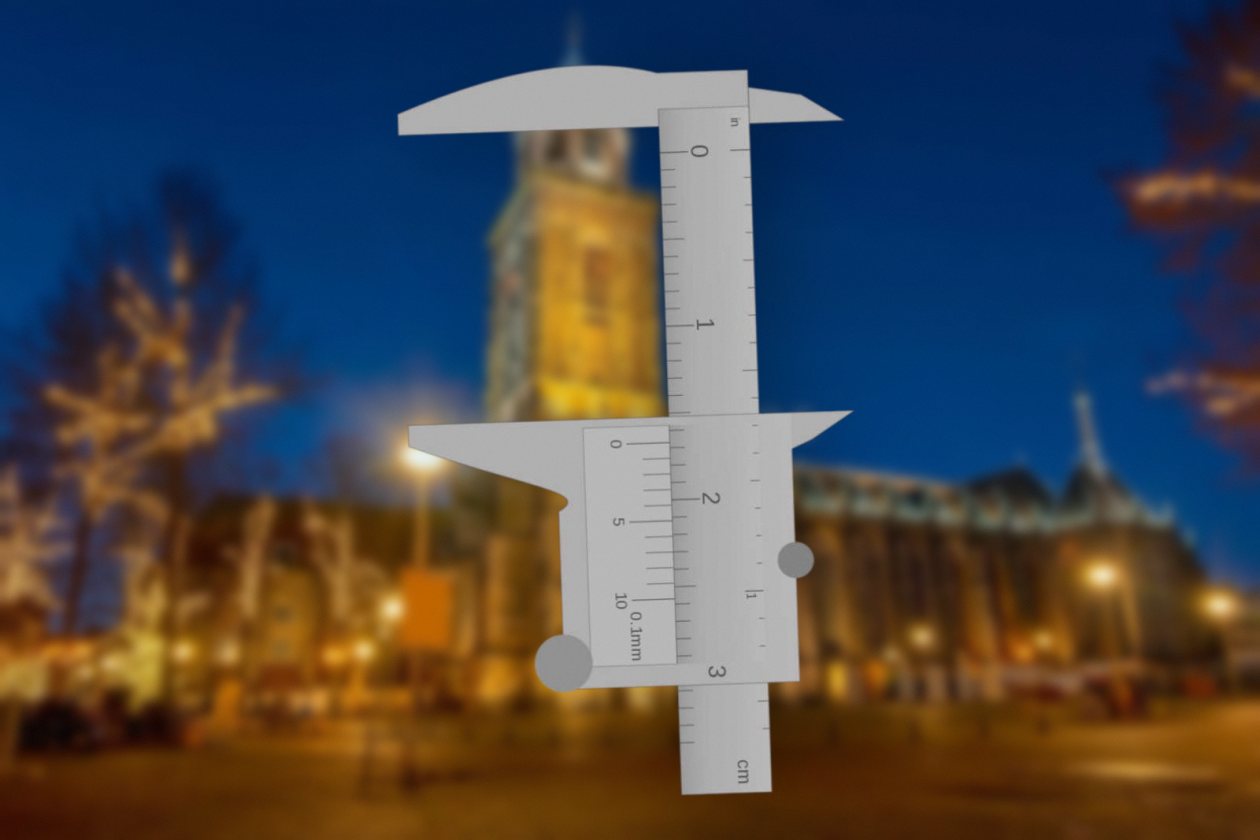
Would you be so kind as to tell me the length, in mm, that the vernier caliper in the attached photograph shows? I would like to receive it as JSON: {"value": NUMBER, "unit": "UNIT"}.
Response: {"value": 16.7, "unit": "mm"}
